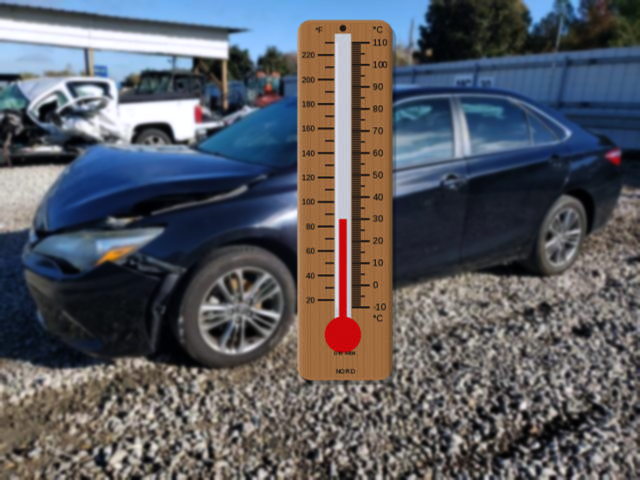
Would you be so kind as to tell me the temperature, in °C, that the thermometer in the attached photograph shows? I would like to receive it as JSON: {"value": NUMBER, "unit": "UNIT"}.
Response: {"value": 30, "unit": "°C"}
